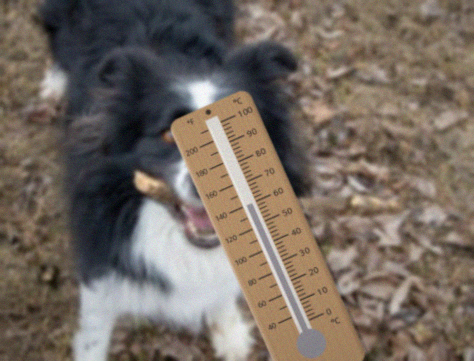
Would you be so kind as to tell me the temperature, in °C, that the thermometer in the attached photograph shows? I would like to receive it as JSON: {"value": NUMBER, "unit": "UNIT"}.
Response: {"value": 60, "unit": "°C"}
